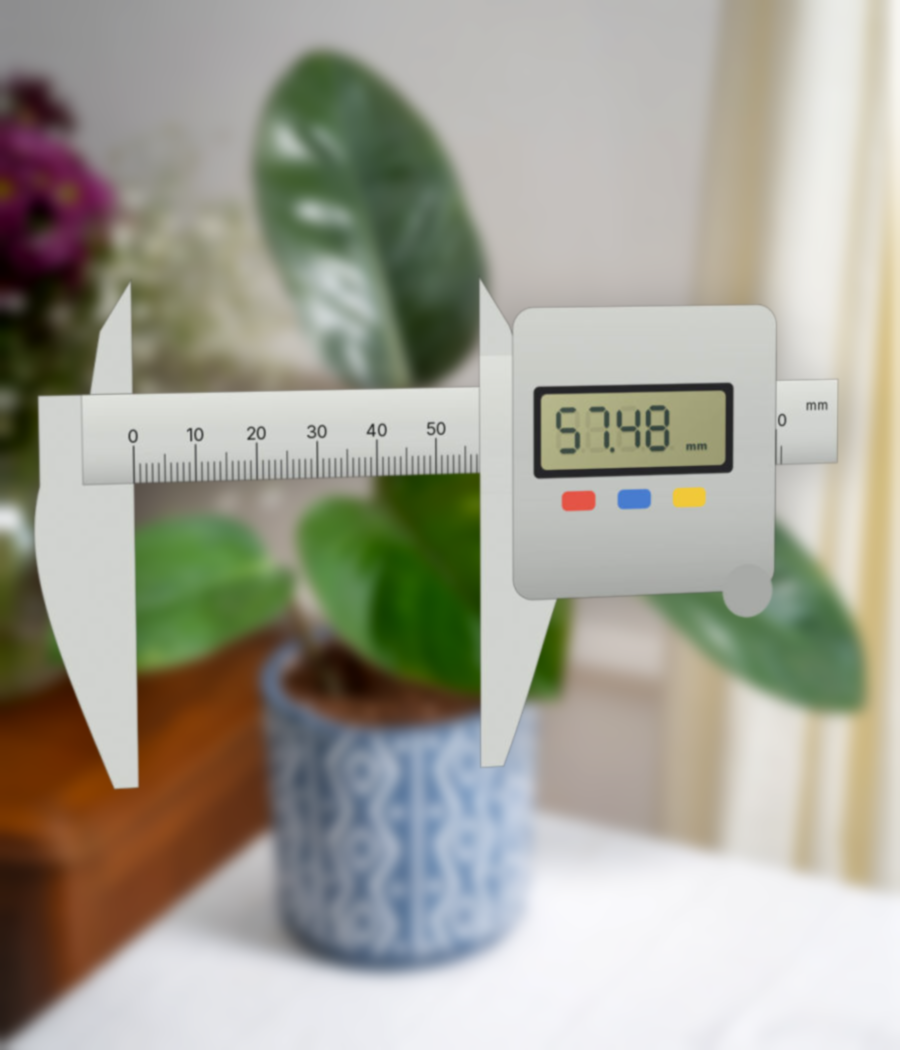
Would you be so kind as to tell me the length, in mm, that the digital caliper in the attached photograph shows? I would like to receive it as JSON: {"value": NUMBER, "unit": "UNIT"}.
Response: {"value": 57.48, "unit": "mm"}
